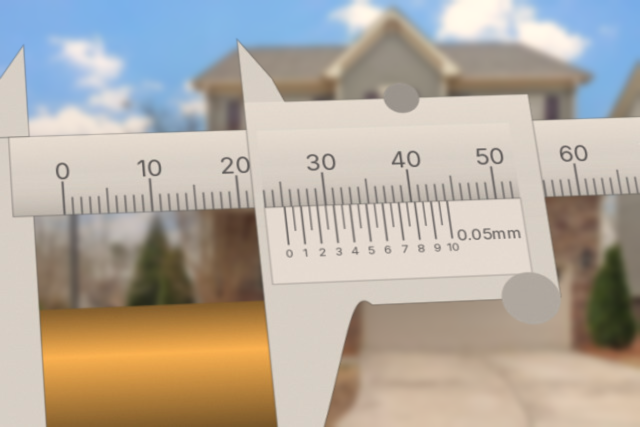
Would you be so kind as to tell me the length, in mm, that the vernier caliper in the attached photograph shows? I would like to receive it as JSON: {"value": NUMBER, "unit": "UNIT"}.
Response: {"value": 25.2, "unit": "mm"}
